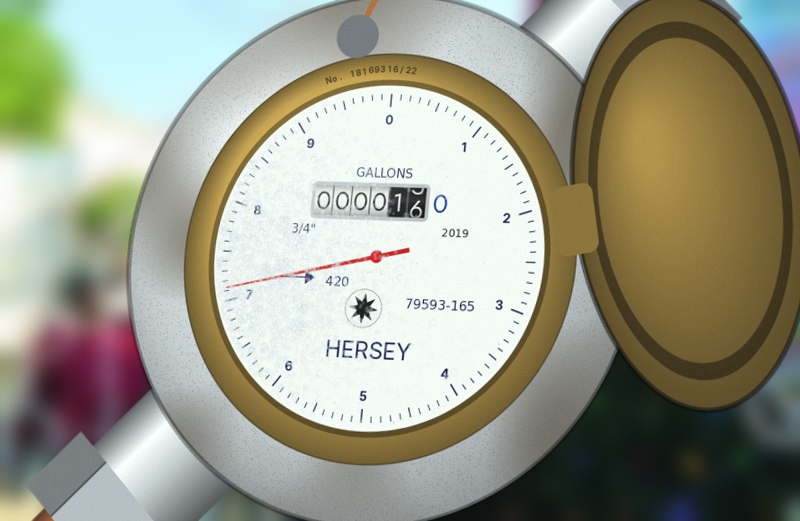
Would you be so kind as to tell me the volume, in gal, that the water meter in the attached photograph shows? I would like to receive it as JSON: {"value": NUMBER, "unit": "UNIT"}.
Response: {"value": 157.1, "unit": "gal"}
